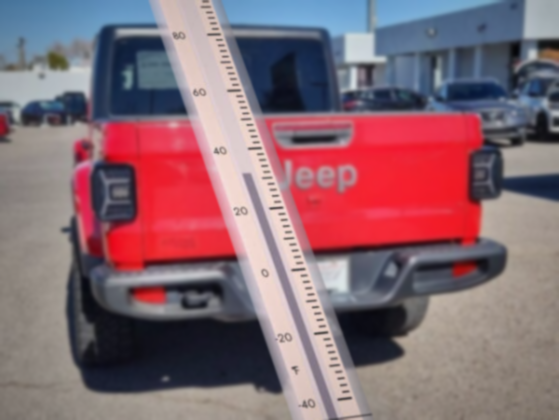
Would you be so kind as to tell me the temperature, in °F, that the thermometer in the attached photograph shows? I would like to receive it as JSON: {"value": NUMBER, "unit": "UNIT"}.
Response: {"value": 32, "unit": "°F"}
